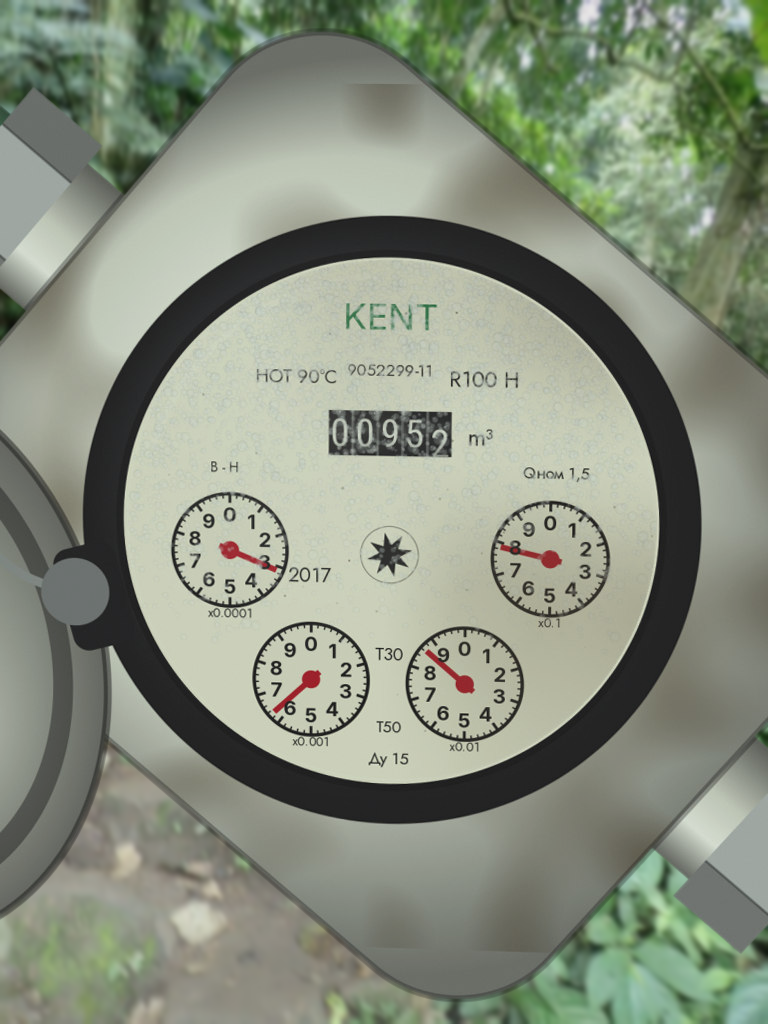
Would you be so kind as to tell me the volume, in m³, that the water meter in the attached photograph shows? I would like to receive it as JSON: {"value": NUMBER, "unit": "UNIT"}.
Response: {"value": 951.7863, "unit": "m³"}
